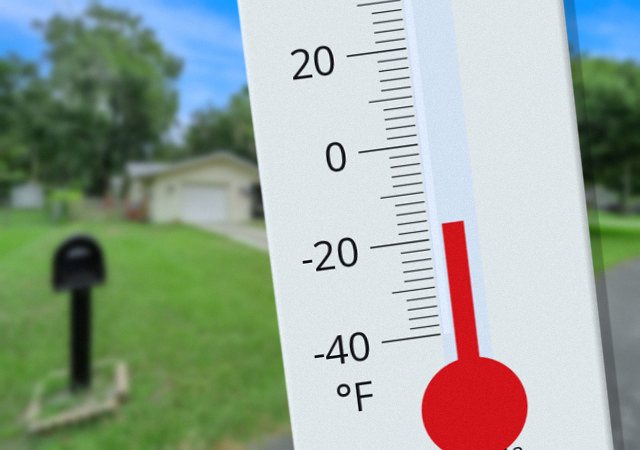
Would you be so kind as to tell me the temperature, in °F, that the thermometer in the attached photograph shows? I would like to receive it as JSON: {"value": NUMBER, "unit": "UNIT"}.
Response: {"value": -17, "unit": "°F"}
